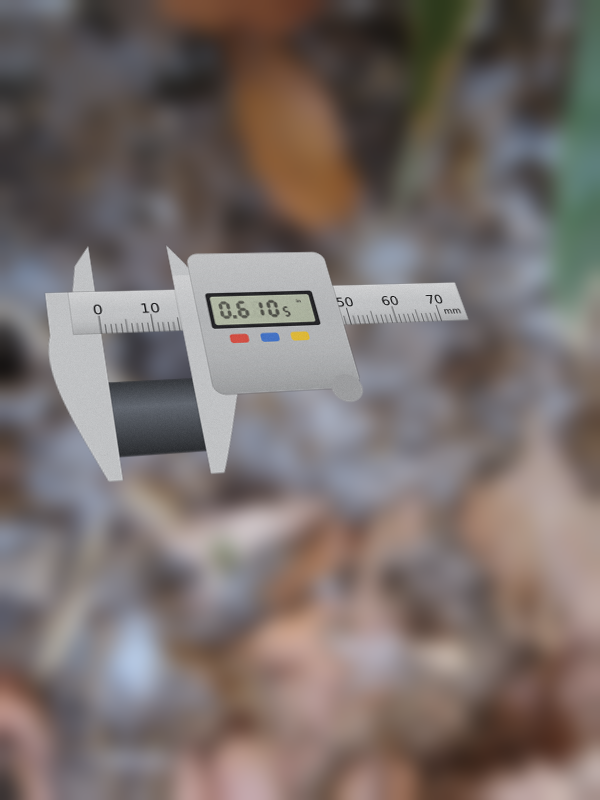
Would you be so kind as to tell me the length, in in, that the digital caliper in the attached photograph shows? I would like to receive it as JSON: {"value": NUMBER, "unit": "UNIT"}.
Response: {"value": 0.6105, "unit": "in"}
